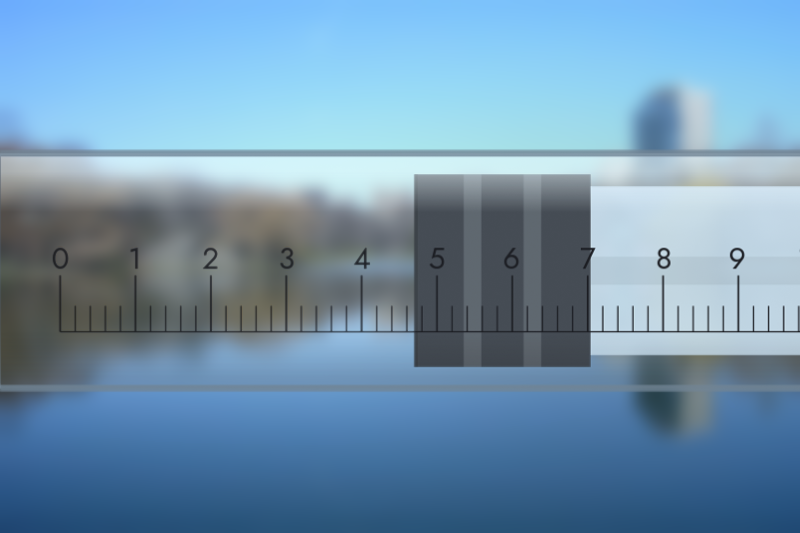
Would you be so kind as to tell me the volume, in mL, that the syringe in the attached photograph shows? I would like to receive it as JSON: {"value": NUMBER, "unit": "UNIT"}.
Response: {"value": 4.7, "unit": "mL"}
